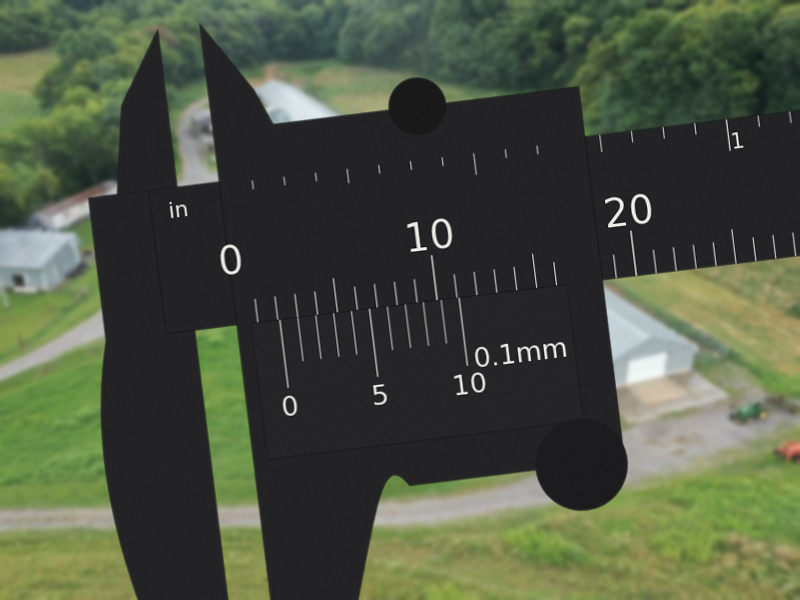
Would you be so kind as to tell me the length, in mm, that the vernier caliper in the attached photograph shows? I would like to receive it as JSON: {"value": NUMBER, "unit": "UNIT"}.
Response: {"value": 2.1, "unit": "mm"}
